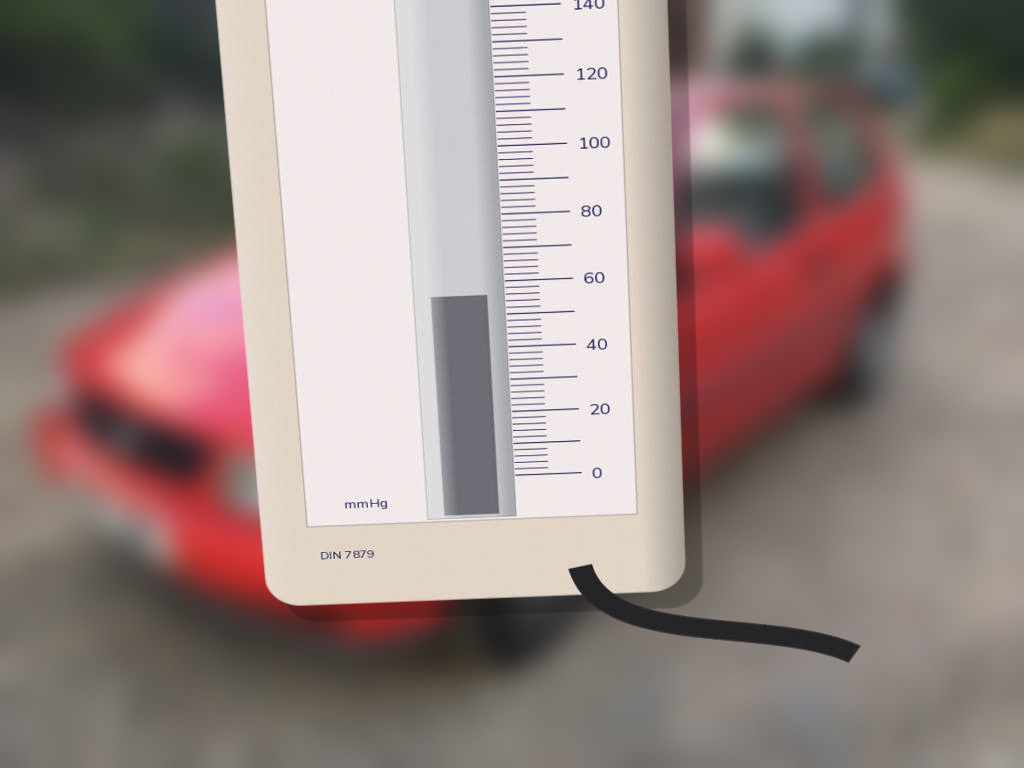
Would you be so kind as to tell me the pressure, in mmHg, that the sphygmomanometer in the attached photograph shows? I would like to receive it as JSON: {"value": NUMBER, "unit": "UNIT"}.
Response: {"value": 56, "unit": "mmHg"}
